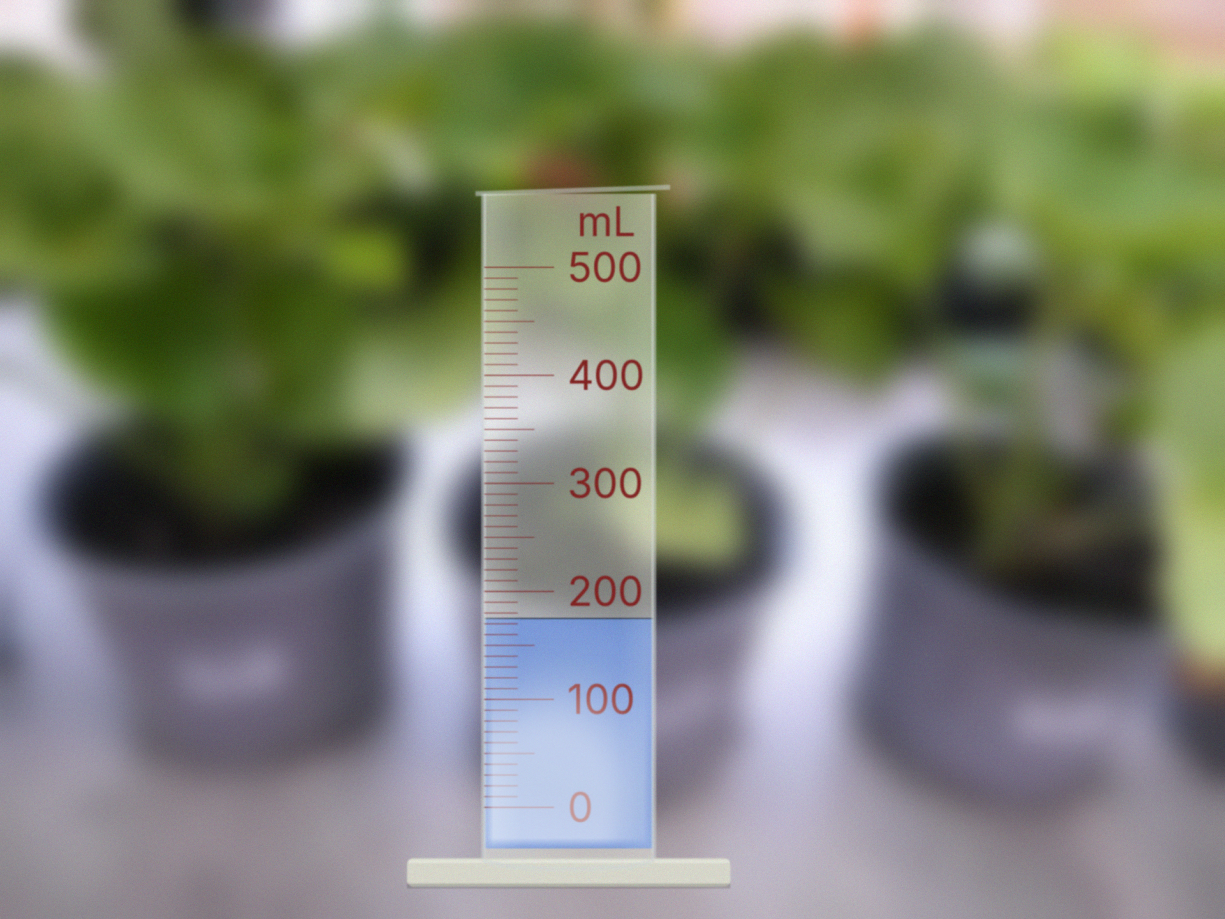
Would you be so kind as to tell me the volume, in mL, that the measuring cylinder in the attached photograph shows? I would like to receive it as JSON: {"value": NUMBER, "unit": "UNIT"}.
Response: {"value": 175, "unit": "mL"}
